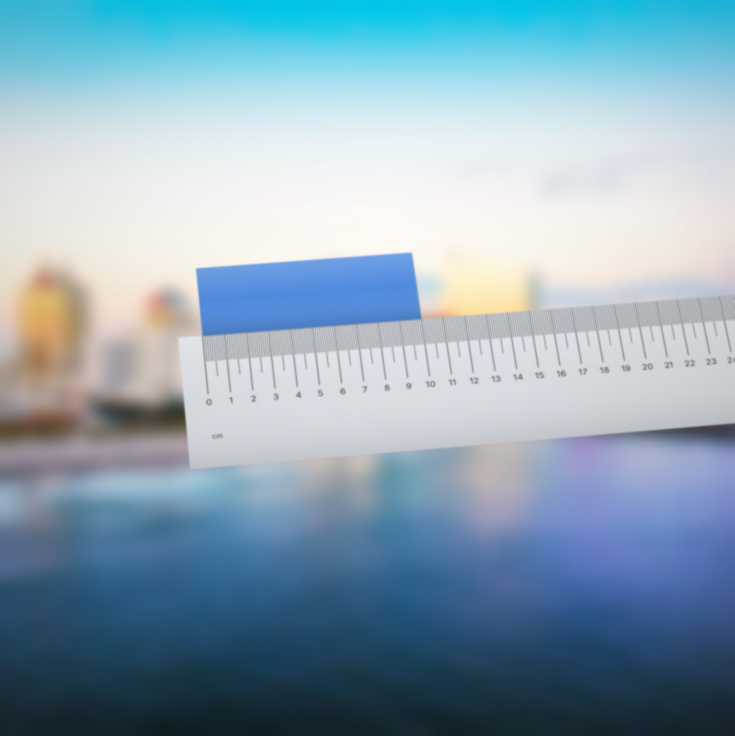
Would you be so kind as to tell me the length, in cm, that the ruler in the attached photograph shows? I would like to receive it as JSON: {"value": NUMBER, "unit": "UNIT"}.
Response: {"value": 10, "unit": "cm"}
